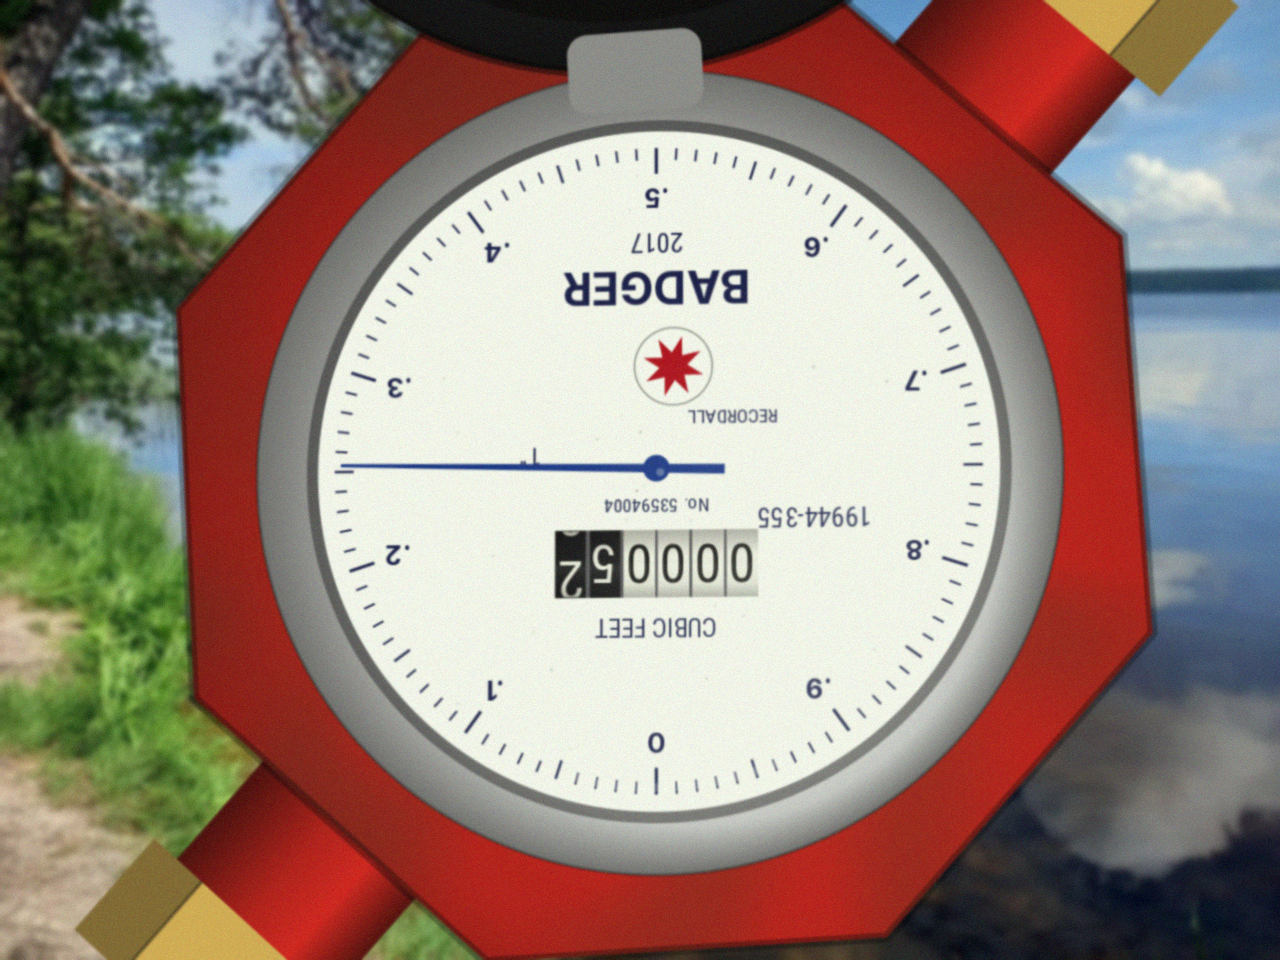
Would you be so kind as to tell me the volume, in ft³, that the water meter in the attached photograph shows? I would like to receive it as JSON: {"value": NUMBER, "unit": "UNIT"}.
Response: {"value": 52.25, "unit": "ft³"}
